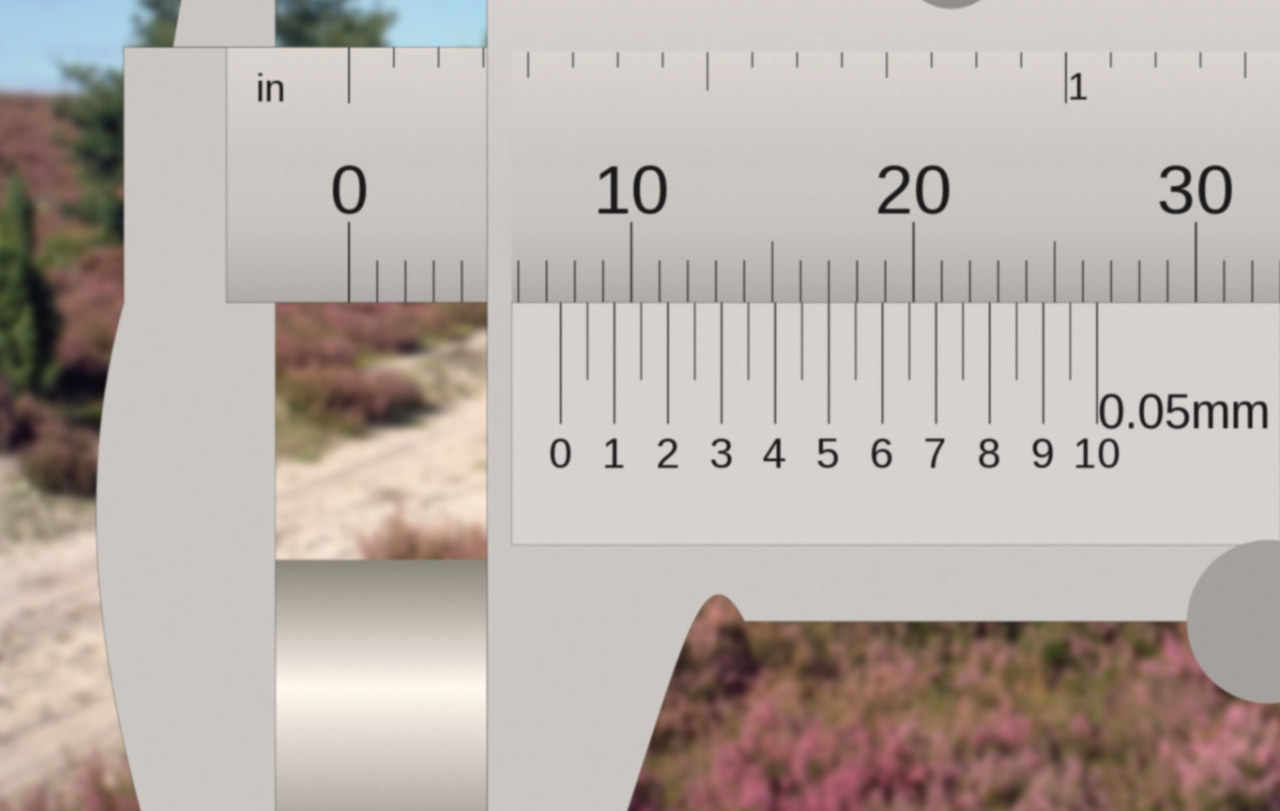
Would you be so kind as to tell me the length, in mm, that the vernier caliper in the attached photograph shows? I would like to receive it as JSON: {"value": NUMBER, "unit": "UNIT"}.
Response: {"value": 7.5, "unit": "mm"}
